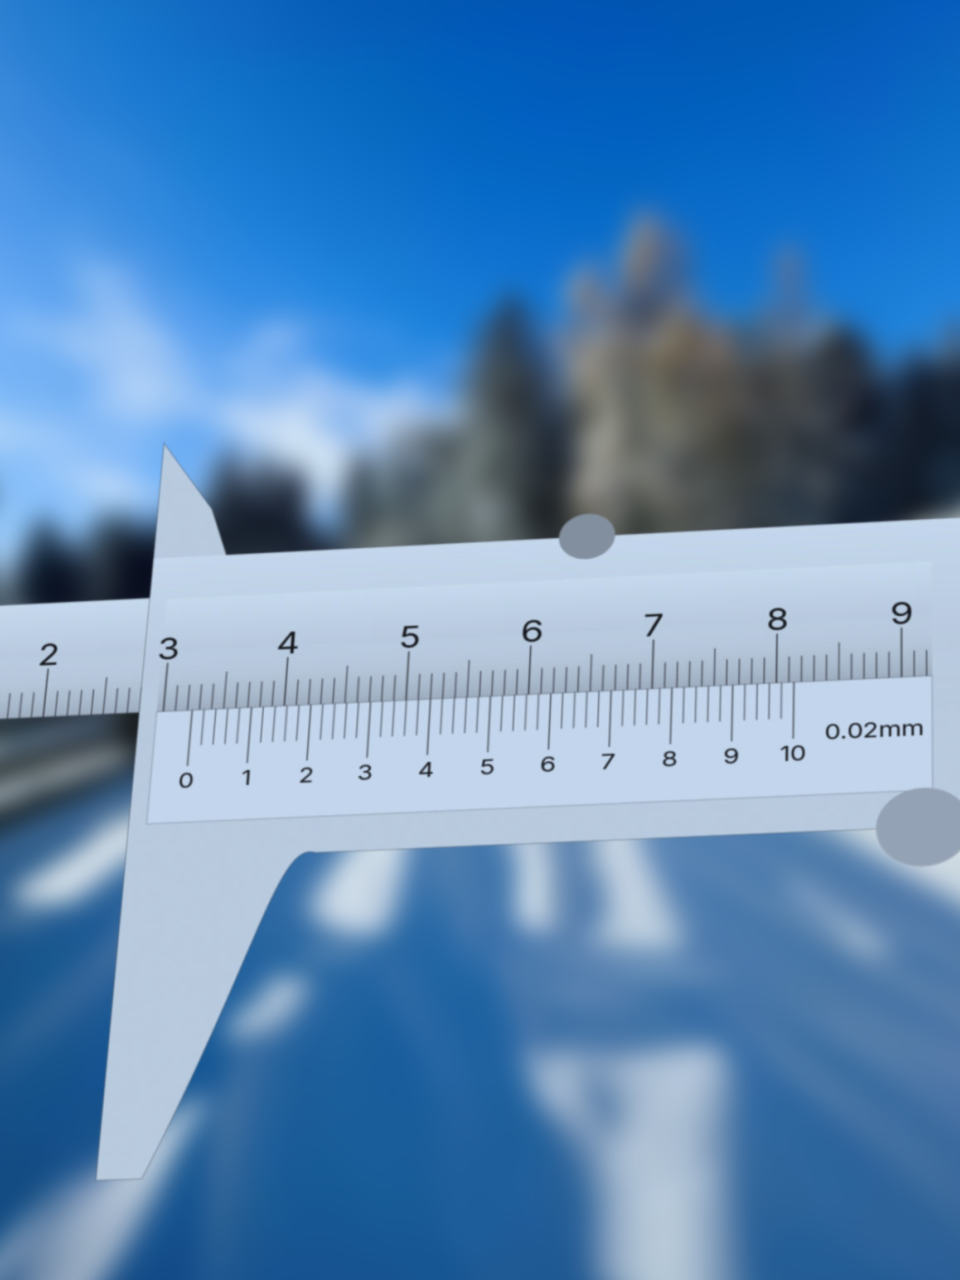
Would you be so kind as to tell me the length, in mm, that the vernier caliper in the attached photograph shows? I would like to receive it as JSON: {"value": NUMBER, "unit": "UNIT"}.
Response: {"value": 32.4, "unit": "mm"}
